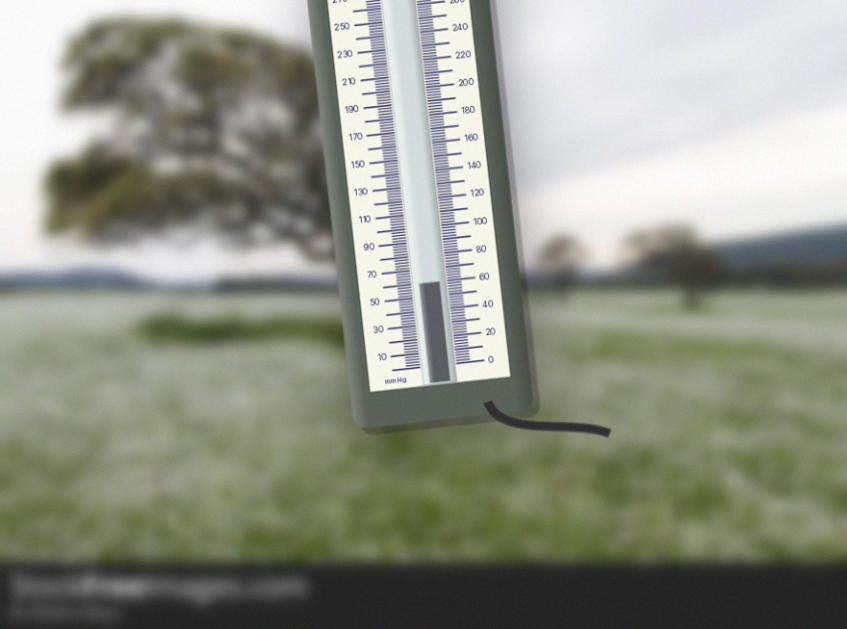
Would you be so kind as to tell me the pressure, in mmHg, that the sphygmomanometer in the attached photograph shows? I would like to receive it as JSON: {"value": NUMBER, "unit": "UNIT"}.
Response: {"value": 60, "unit": "mmHg"}
